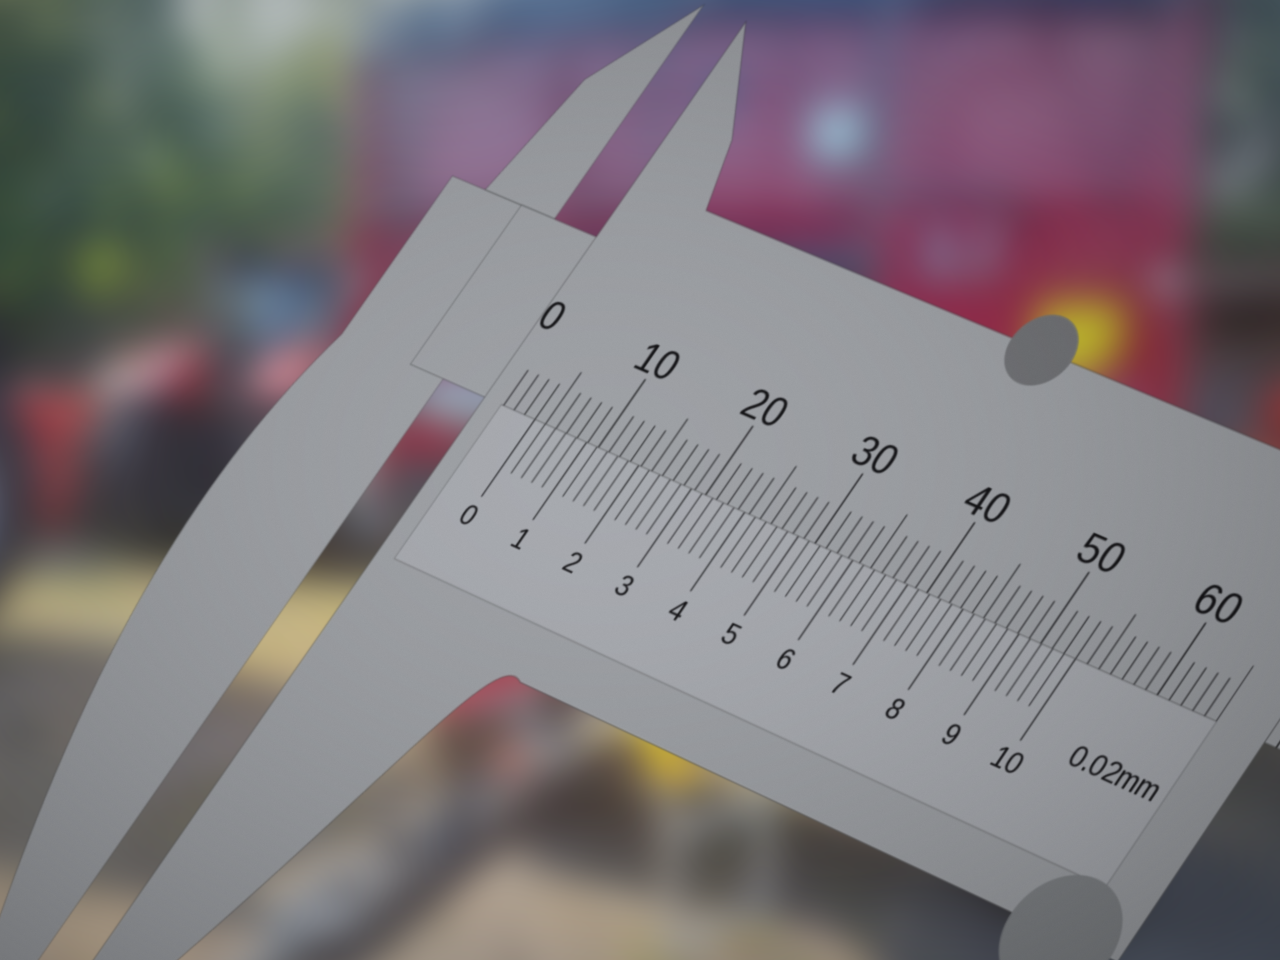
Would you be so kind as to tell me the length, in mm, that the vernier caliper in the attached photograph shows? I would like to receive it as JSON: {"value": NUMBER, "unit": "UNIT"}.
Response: {"value": 4.0, "unit": "mm"}
